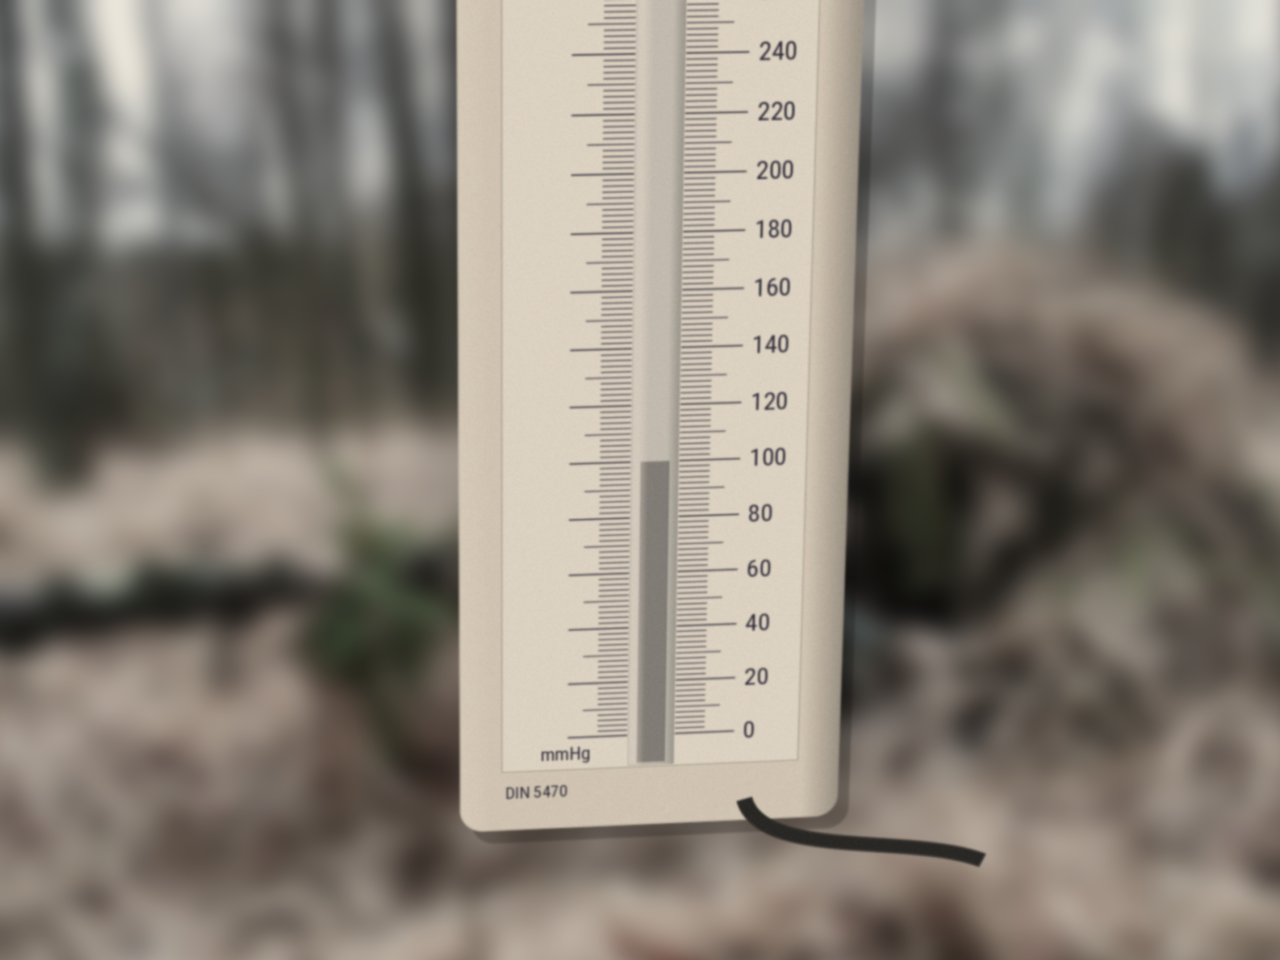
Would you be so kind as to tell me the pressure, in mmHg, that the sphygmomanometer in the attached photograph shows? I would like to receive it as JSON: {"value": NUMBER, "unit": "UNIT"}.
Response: {"value": 100, "unit": "mmHg"}
